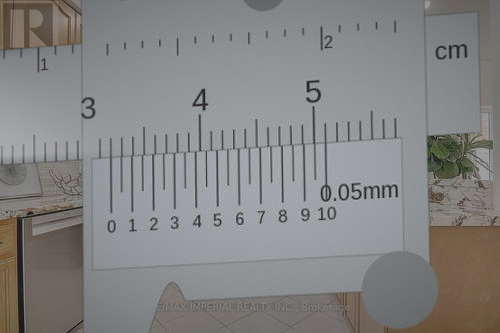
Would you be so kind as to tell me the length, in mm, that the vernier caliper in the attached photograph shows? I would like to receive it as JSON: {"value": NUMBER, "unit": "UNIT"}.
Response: {"value": 32.0, "unit": "mm"}
